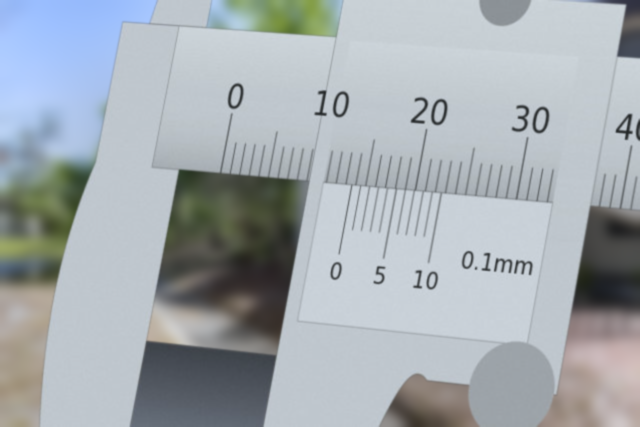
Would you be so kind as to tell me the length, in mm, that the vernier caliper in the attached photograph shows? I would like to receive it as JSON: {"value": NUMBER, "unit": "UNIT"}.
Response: {"value": 13.6, "unit": "mm"}
